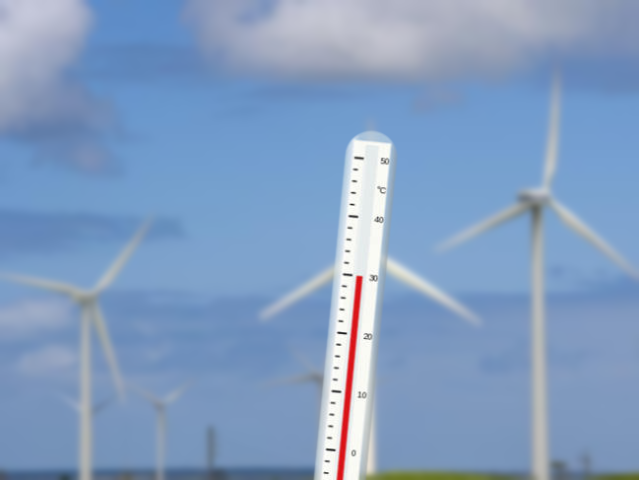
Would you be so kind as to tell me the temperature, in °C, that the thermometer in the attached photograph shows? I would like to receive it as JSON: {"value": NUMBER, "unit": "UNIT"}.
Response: {"value": 30, "unit": "°C"}
